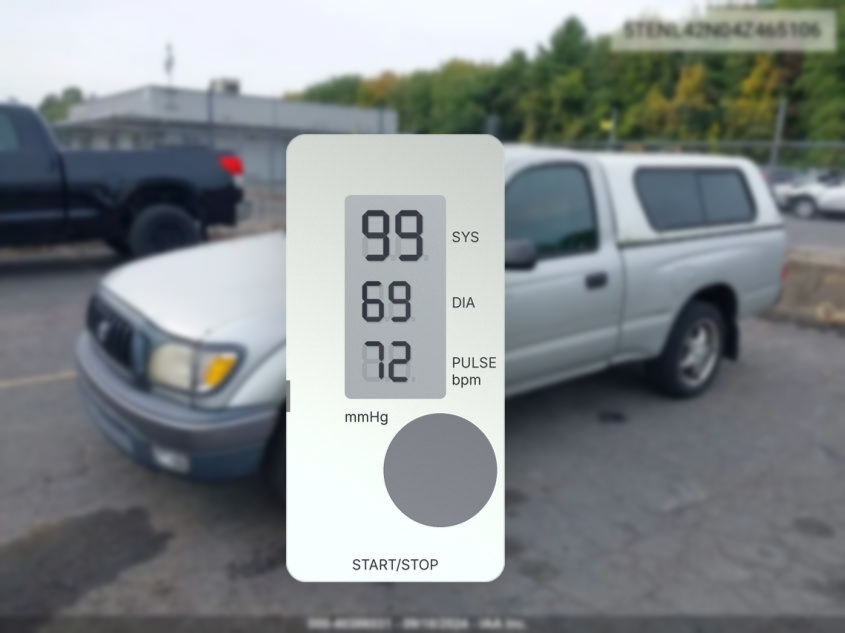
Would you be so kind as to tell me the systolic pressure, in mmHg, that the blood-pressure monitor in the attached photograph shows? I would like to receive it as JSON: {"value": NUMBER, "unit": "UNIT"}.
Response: {"value": 99, "unit": "mmHg"}
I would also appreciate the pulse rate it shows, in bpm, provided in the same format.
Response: {"value": 72, "unit": "bpm"}
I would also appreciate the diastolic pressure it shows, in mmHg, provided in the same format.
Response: {"value": 69, "unit": "mmHg"}
